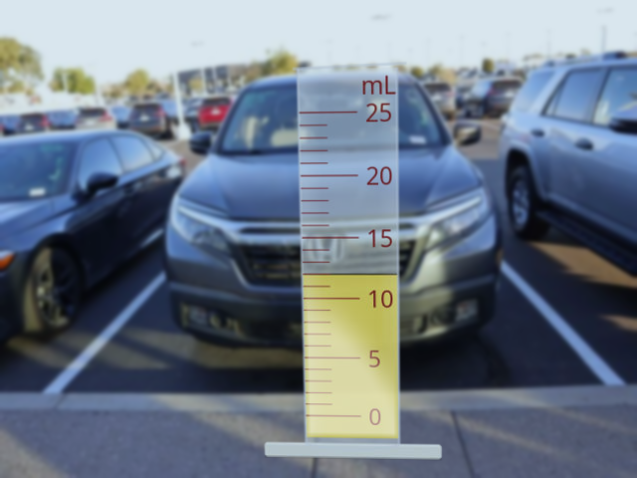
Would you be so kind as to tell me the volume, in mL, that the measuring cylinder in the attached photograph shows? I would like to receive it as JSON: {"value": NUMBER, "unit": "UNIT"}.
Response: {"value": 12, "unit": "mL"}
